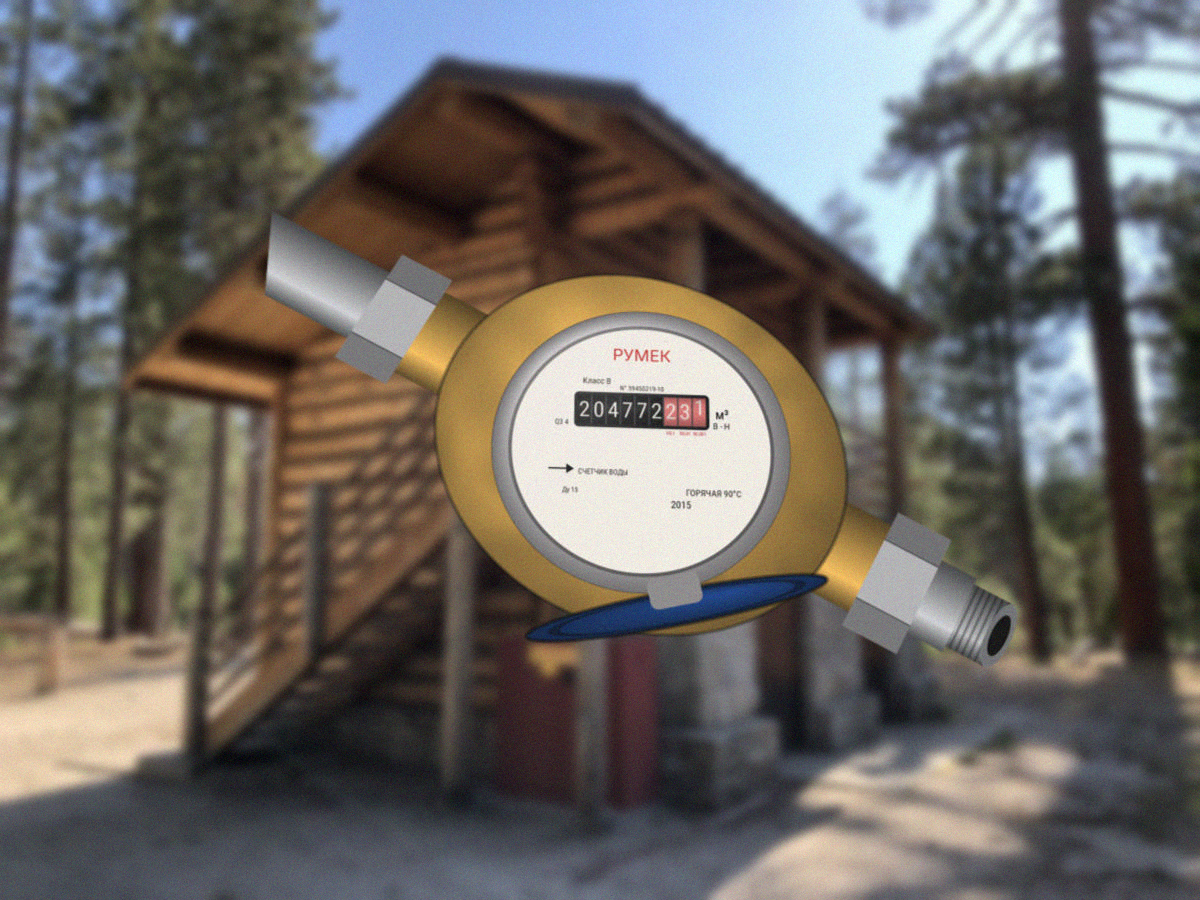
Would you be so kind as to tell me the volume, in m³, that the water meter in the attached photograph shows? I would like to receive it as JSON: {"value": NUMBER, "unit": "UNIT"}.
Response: {"value": 204772.231, "unit": "m³"}
